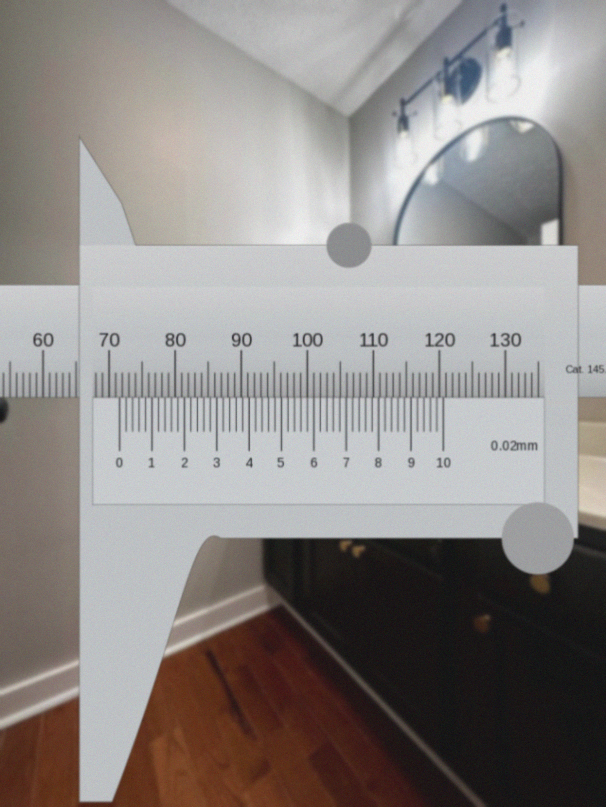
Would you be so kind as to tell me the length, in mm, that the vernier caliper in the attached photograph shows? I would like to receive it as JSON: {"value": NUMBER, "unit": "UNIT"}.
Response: {"value": 71.6, "unit": "mm"}
